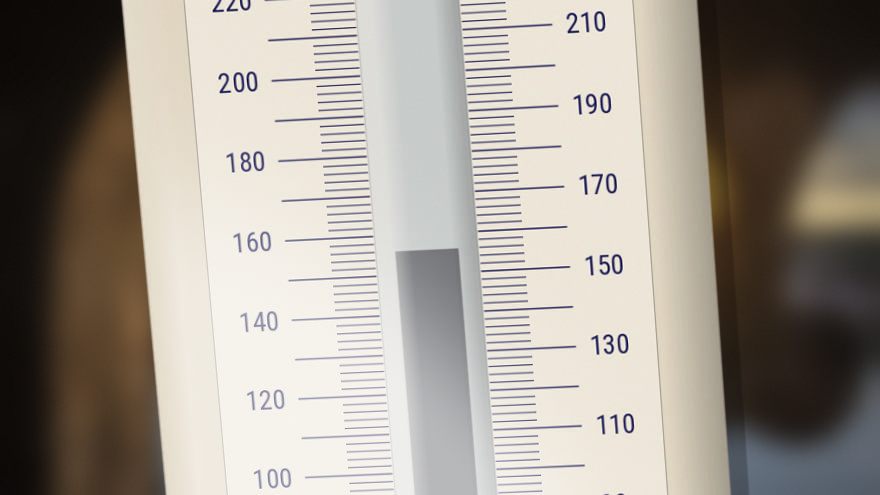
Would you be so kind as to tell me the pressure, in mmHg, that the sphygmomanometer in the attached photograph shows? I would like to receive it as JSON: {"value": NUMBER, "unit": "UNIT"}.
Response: {"value": 156, "unit": "mmHg"}
